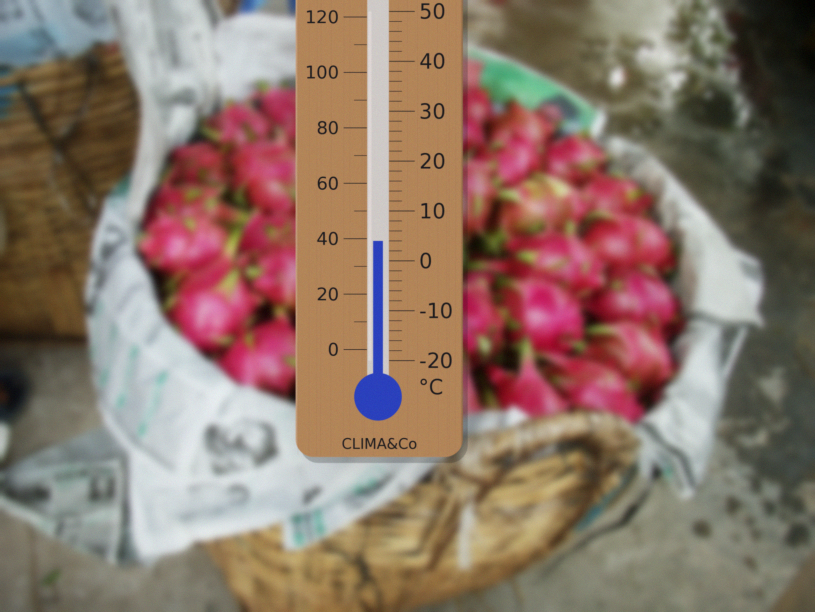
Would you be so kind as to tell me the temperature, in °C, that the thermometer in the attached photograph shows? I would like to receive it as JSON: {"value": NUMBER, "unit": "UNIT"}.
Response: {"value": 4, "unit": "°C"}
